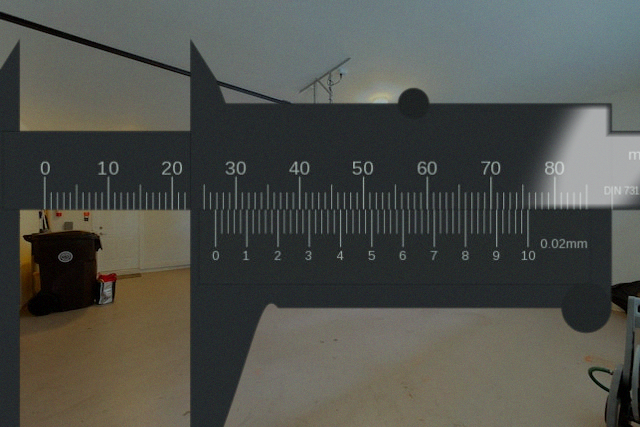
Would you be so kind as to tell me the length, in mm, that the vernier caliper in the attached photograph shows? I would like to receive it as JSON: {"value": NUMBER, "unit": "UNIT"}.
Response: {"value": 26.8, "unit": "mm"}
